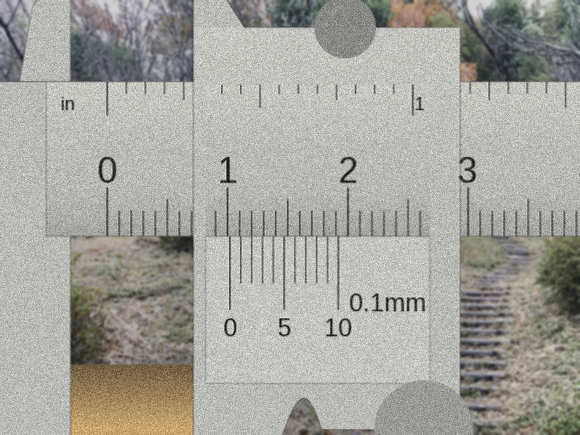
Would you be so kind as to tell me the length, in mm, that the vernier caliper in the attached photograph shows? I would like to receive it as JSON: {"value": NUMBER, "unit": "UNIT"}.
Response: {"value": 10.2, "unit": "mm"}
